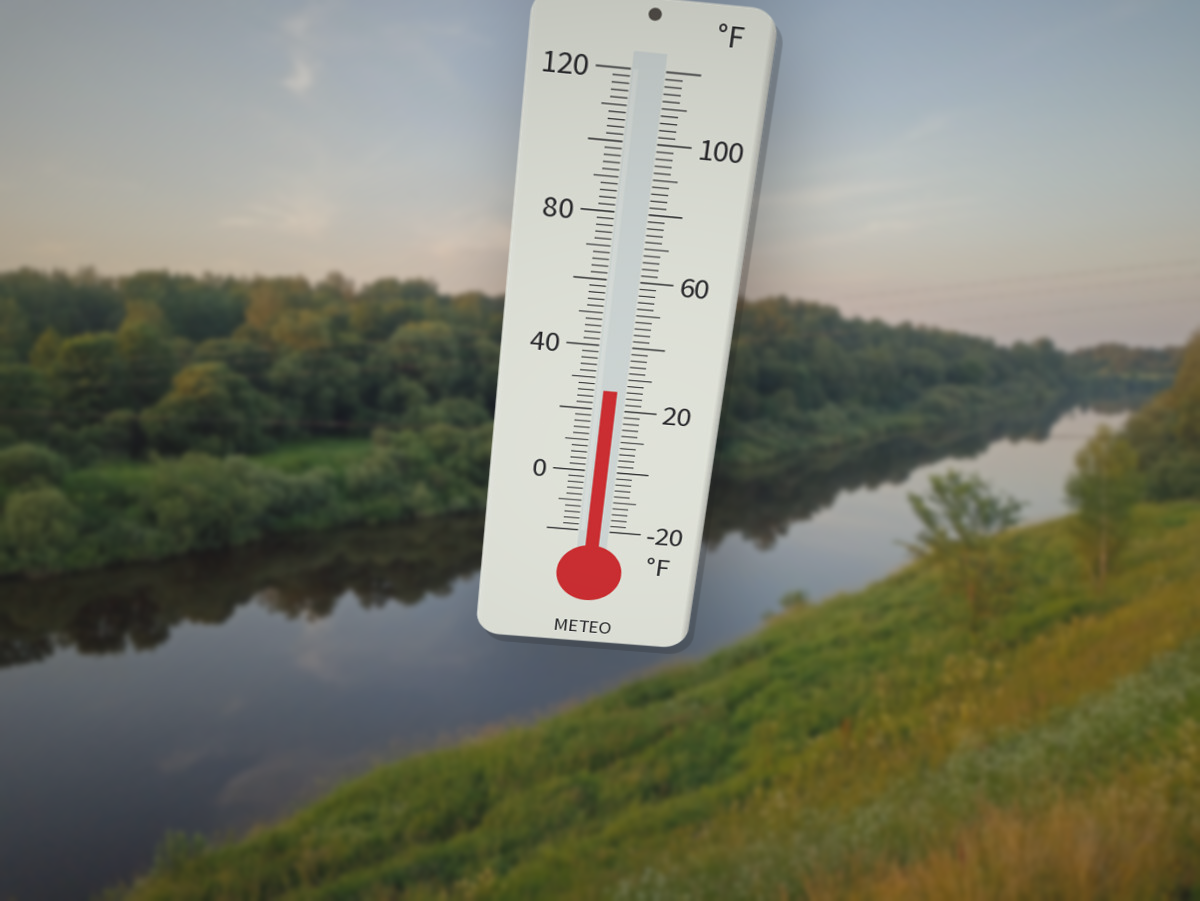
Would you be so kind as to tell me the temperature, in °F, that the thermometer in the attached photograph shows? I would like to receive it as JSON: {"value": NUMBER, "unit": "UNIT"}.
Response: {"value": 26, "unit": "°F"}
